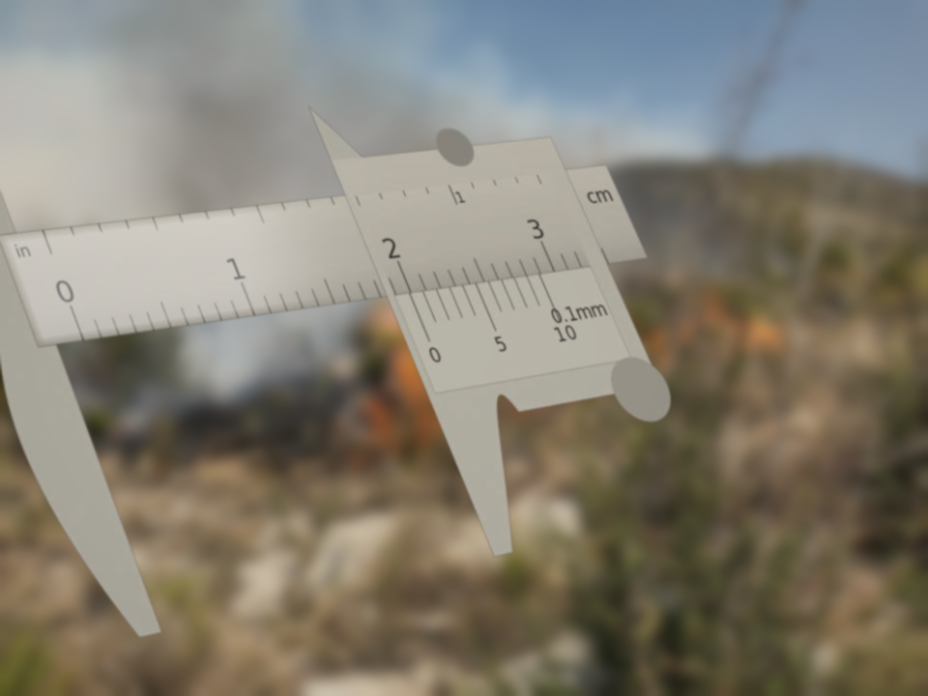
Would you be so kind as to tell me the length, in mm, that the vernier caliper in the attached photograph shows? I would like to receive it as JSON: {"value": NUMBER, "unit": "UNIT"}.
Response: {"value": 19.9, "unit": "mm"}
